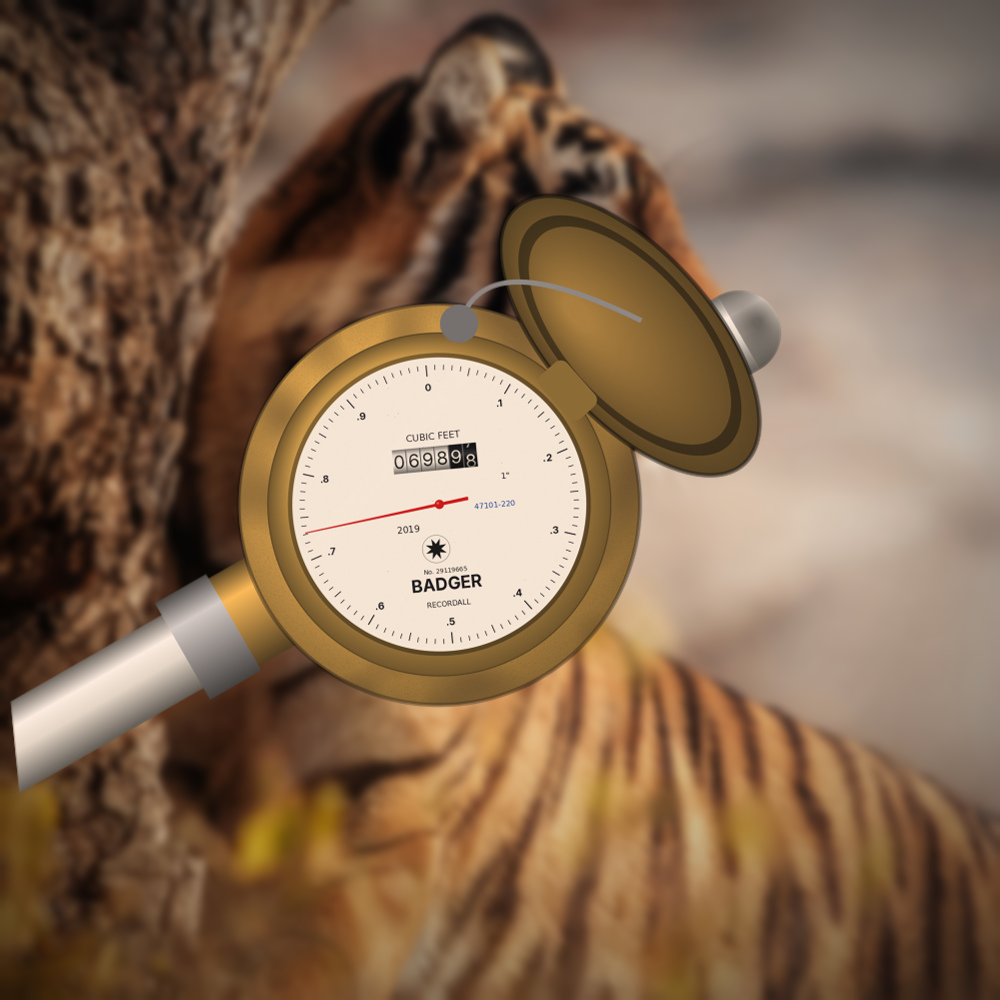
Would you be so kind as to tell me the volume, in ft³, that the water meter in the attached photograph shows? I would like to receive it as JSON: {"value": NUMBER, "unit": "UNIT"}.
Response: {"value": 69897.73, "unit": "ft³"}
